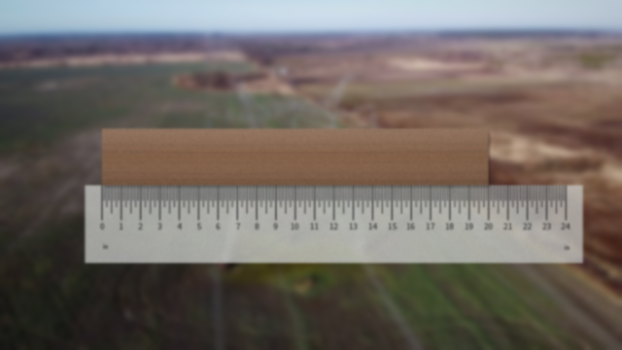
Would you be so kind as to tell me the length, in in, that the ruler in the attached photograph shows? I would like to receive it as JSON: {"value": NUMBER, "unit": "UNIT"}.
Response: {"value": 20, "unit": "in"}
